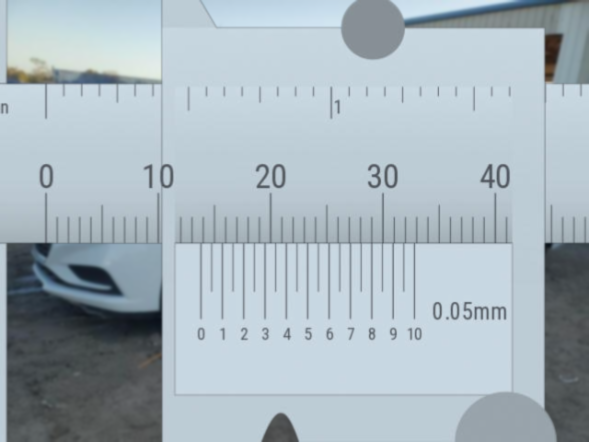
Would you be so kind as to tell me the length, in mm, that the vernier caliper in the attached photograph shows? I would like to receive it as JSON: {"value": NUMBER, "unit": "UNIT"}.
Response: {"value": 13.8, "unit": "mm"}
